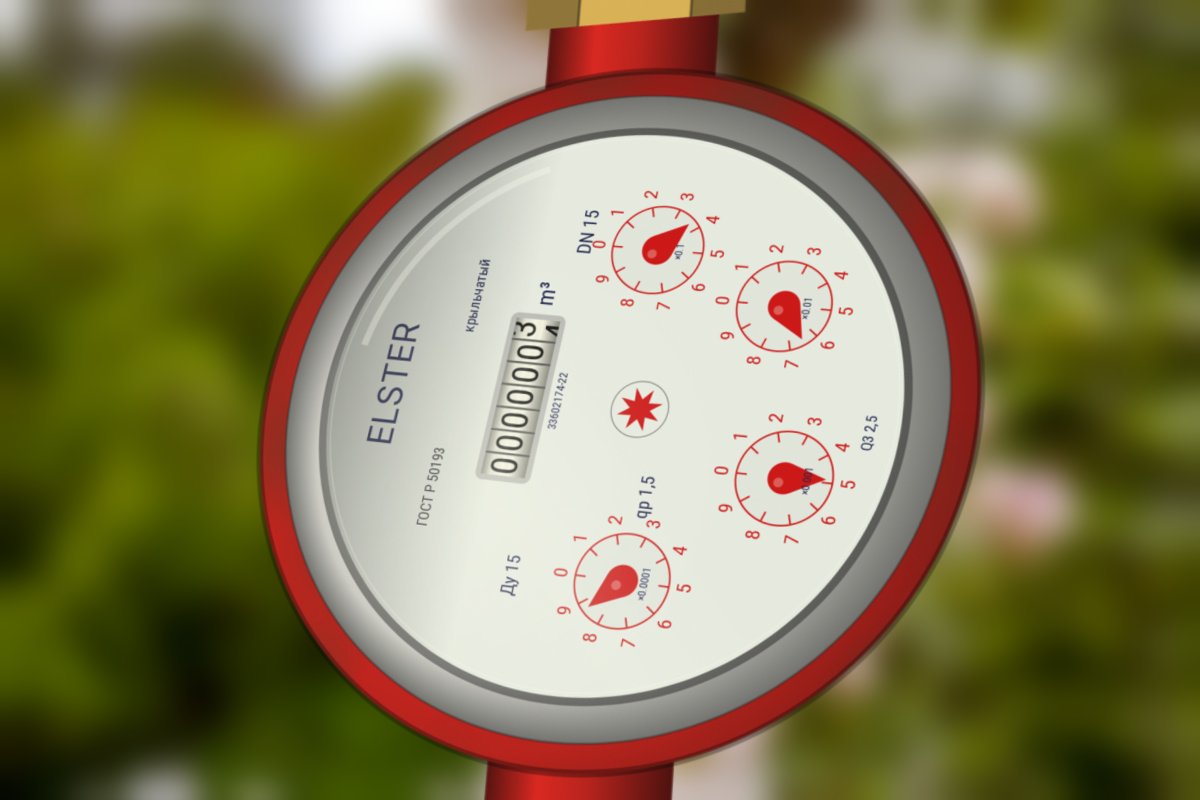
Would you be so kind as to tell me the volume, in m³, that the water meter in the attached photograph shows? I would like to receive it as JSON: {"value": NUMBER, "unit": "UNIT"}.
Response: {"value": 3.3648, "unit": "m³"}
